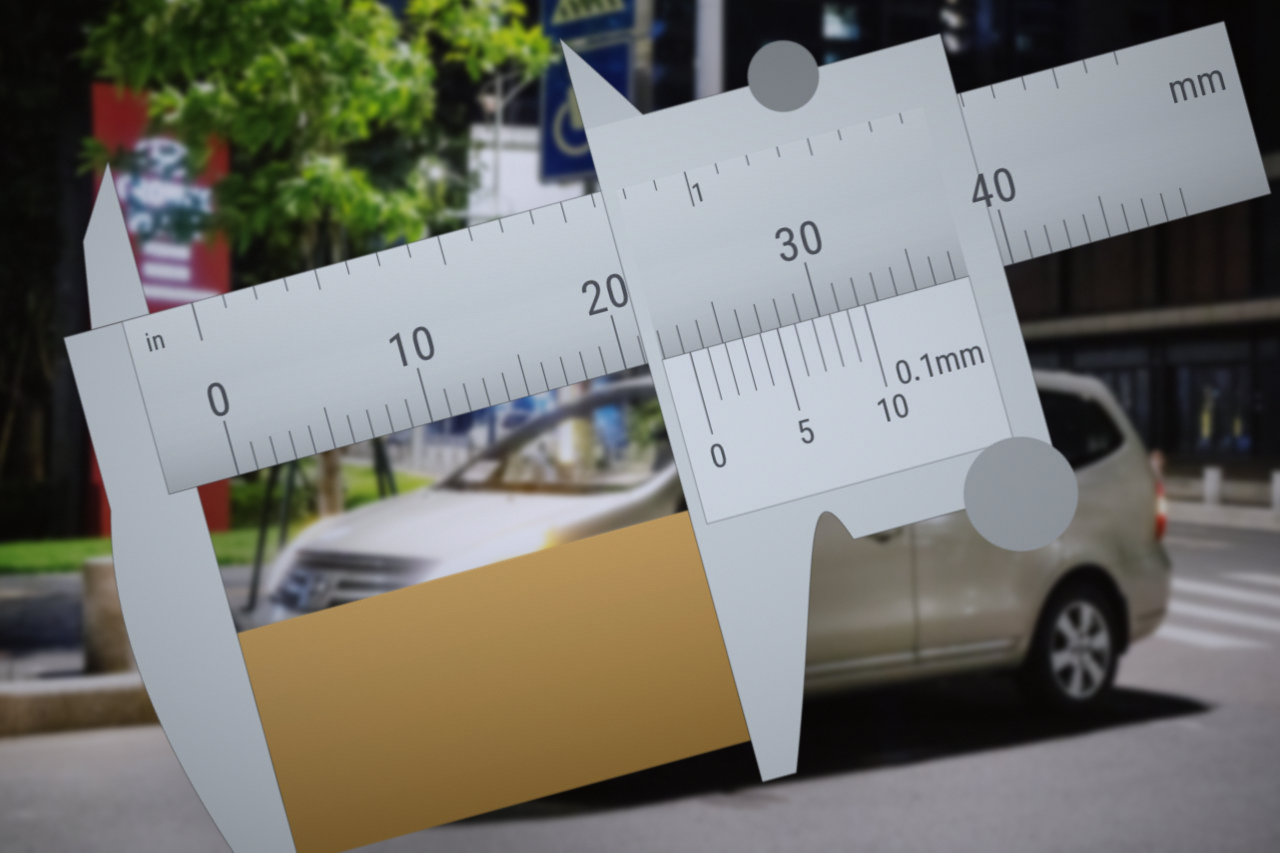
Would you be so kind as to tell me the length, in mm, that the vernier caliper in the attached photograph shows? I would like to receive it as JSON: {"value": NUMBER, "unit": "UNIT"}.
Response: {"value": 23.3, "unit": "mm"}
